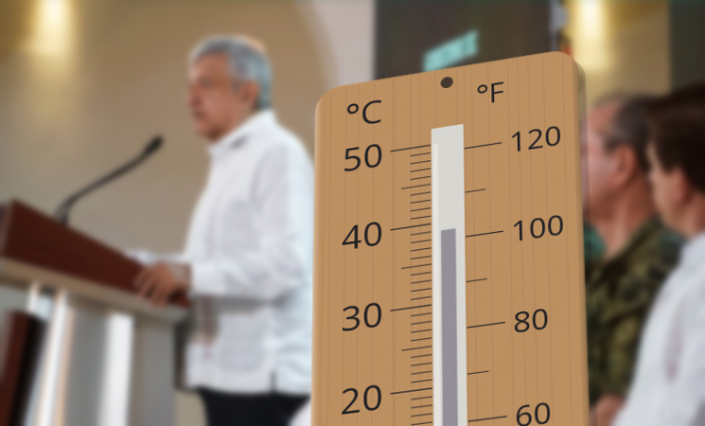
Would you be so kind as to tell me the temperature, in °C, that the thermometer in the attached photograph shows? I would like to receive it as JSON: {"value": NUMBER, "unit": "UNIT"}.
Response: {"value": 39, "unit": "°C"}
